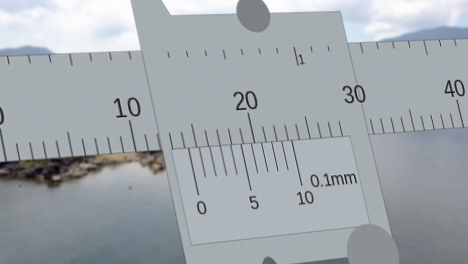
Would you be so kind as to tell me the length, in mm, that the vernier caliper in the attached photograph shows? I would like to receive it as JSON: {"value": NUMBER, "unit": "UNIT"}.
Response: {"value": 14.3, "unit": "mm"}
